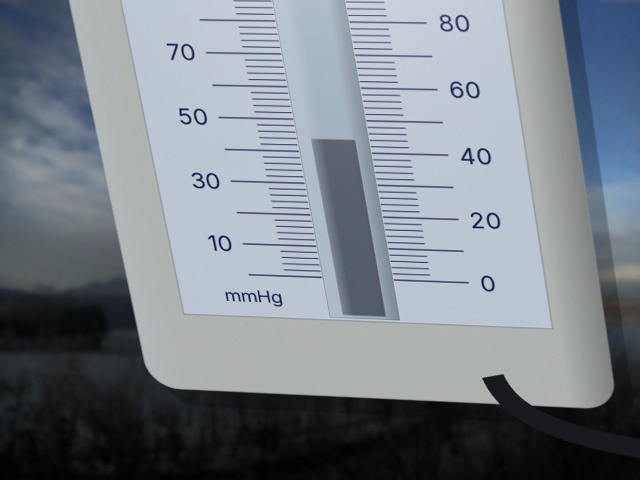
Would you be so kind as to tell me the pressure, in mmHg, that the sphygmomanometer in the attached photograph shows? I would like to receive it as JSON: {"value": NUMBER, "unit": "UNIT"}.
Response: {"value": 44, "unit": "mmHg"}
